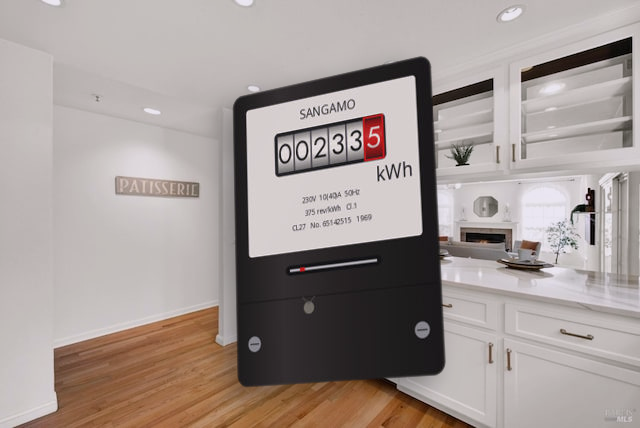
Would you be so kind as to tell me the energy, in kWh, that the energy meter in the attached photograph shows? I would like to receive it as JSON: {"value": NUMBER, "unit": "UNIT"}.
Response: {"value": 233.5, "unit": "kWh"}
